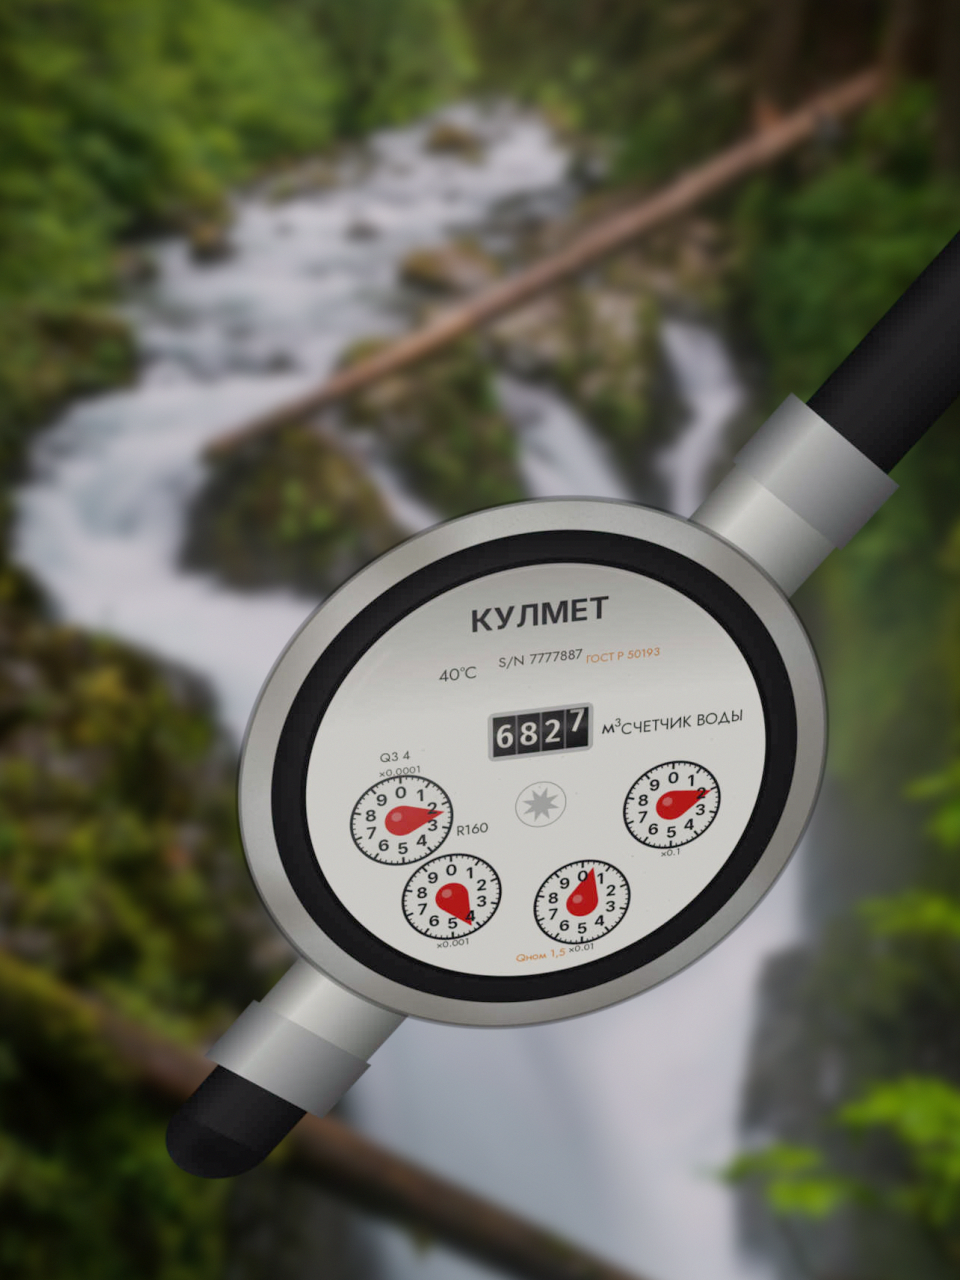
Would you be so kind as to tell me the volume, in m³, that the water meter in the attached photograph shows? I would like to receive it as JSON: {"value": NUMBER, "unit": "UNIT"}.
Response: {"value": 6827.2042, "unit": "m³"}
